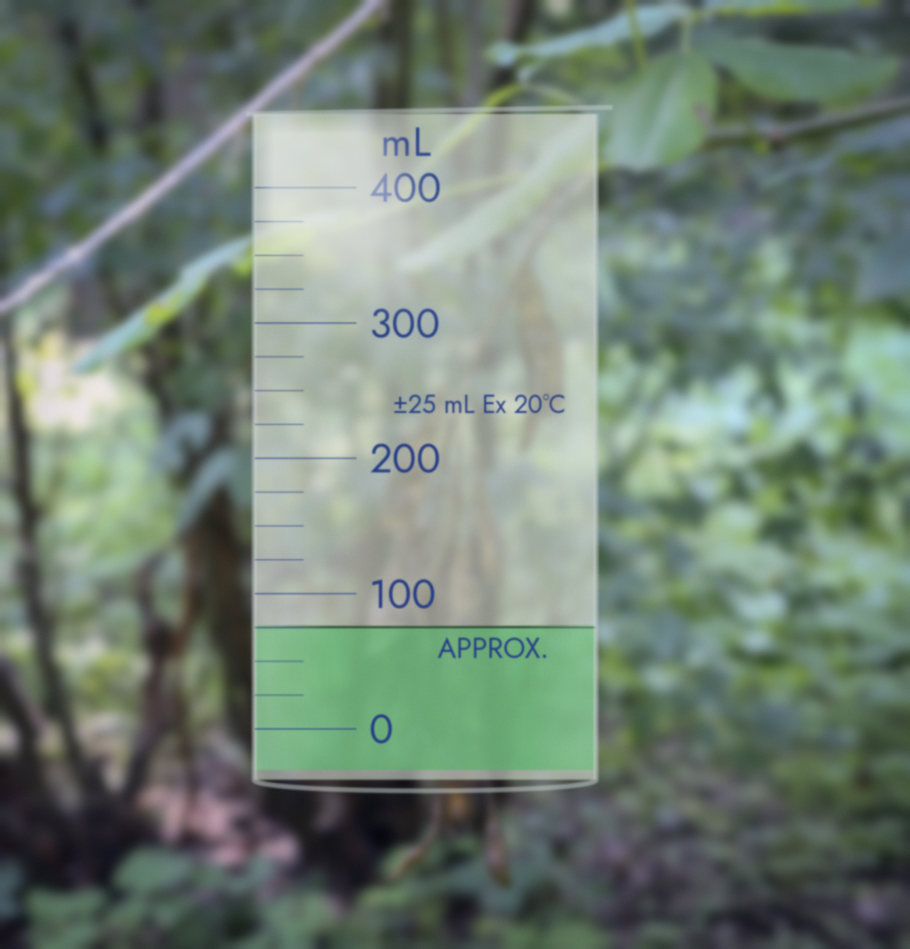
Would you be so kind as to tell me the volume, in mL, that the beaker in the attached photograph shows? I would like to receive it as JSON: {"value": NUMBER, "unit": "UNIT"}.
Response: {"value": 75, "unit": "mL"}
